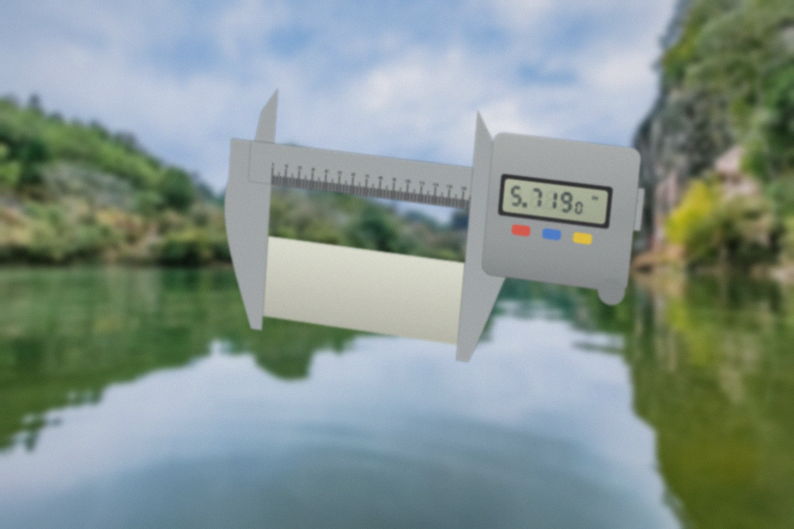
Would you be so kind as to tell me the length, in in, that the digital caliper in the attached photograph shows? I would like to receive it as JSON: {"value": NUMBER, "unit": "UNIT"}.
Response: {"value": 5.7190, "unit": "in"}
